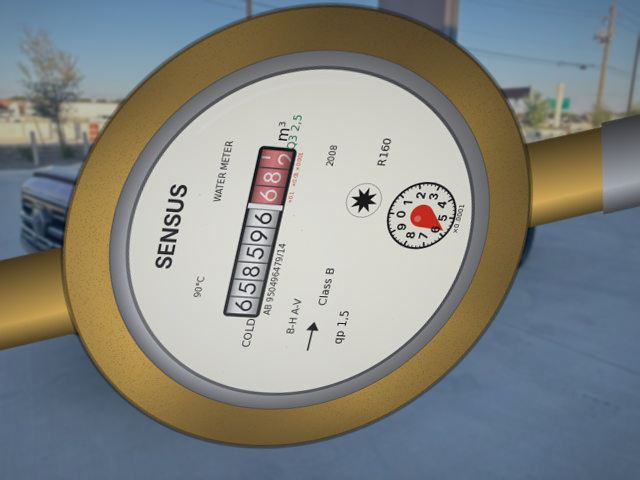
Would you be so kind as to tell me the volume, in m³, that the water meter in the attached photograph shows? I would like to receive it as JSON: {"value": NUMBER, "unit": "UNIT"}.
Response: {"value": 658596.6815, "unit": "m³"}
